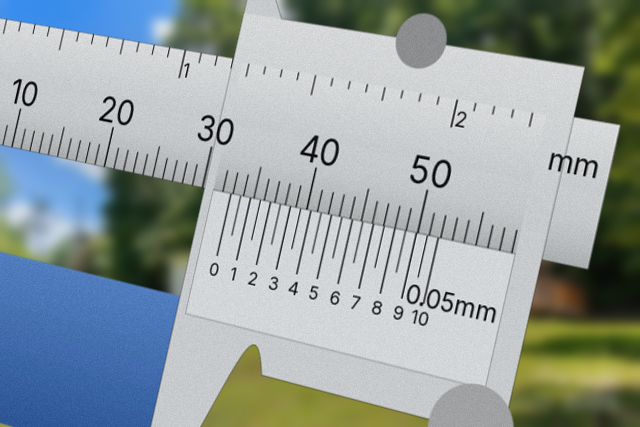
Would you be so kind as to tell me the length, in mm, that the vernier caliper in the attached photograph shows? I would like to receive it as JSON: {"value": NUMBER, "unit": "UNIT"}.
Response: {"value": 32.8, "unit": "mm"}
